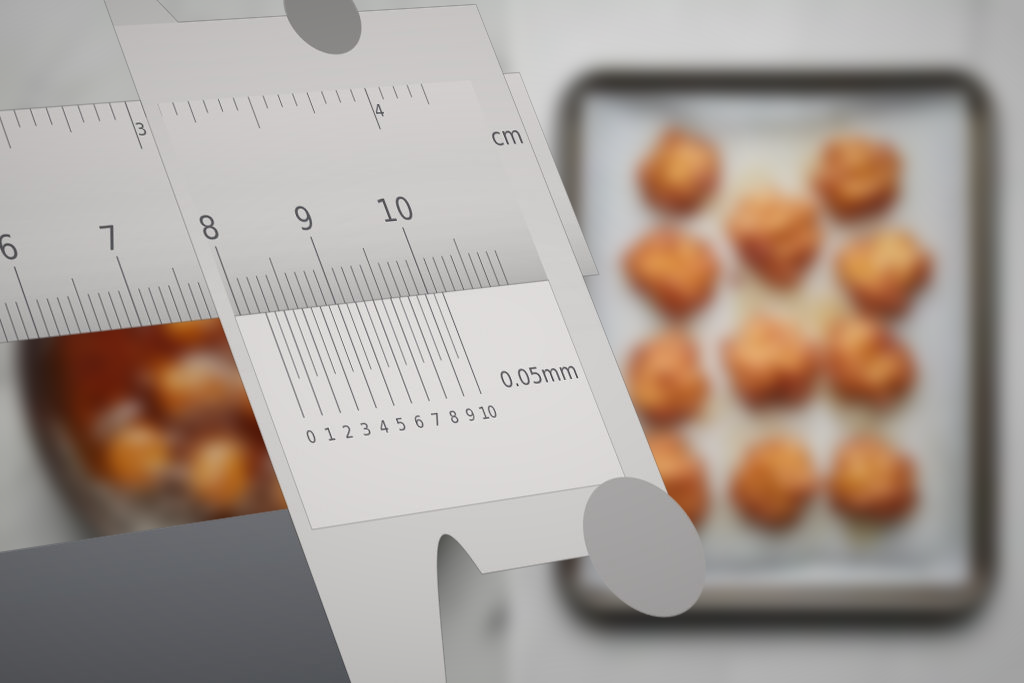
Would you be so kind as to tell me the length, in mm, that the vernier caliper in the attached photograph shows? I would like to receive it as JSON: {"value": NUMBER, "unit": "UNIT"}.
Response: {"value": 82.6, "unit": "mm"}
